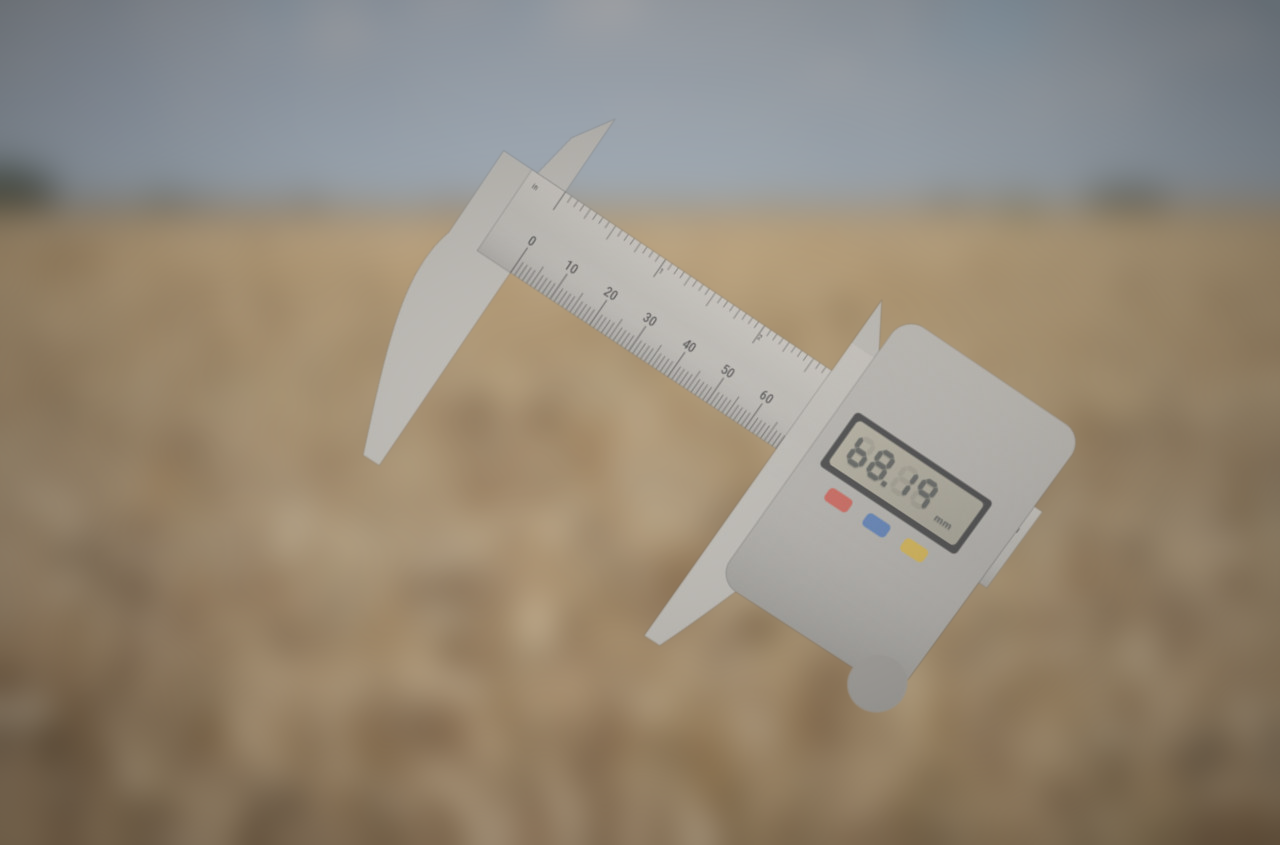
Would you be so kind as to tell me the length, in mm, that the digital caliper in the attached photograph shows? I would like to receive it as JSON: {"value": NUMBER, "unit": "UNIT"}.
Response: {"value": 68.19, "unit": "mm"}
